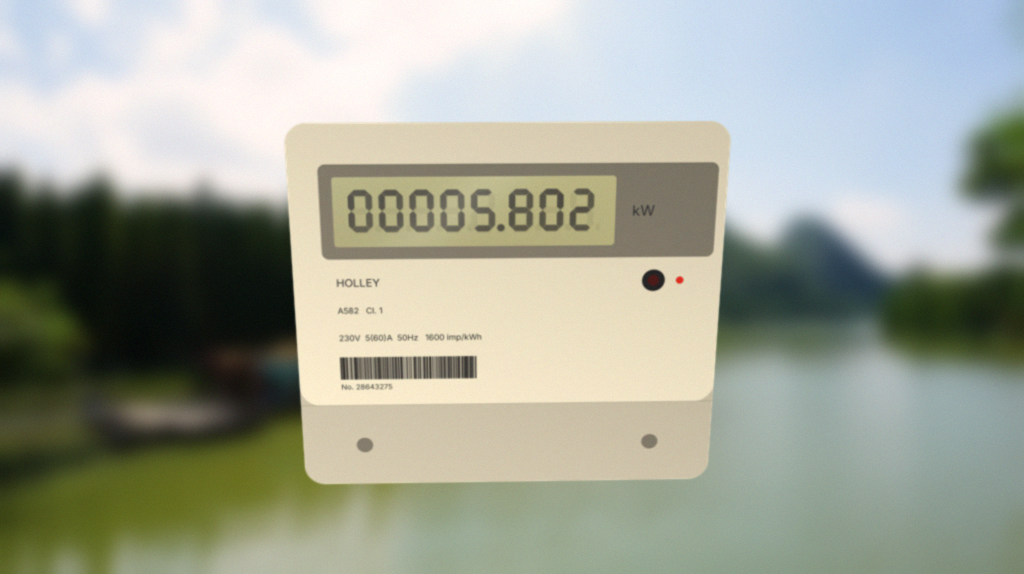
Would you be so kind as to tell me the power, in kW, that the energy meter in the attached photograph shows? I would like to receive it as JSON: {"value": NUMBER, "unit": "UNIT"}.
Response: {"value": 5.802, "unit": "kW"}
